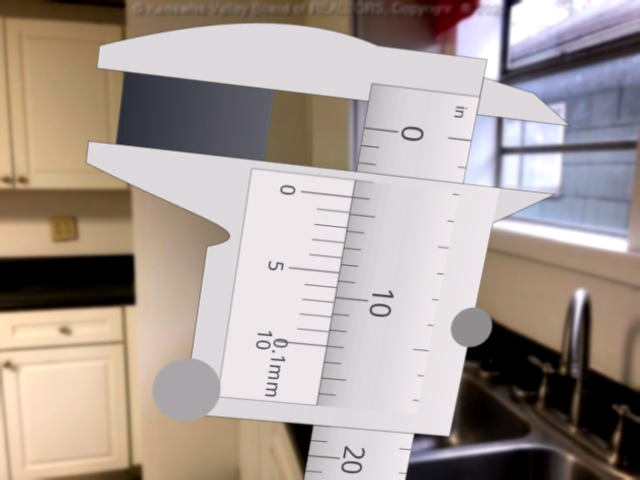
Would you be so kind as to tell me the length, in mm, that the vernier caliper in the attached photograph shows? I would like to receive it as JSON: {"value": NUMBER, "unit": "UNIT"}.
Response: {"value": 4.0, "unit": "mm"}
